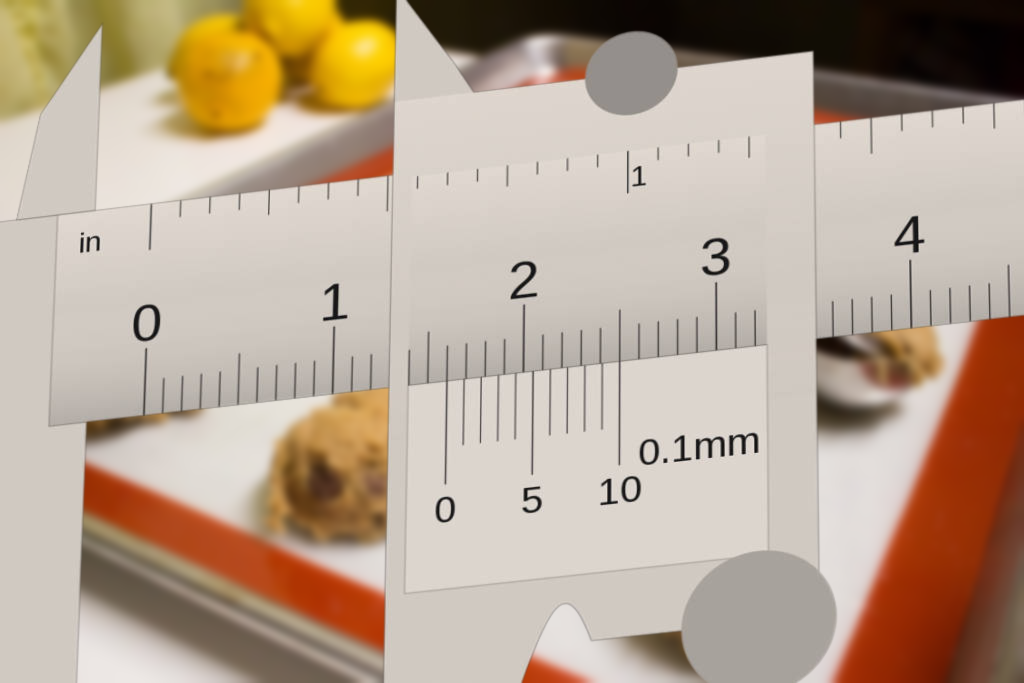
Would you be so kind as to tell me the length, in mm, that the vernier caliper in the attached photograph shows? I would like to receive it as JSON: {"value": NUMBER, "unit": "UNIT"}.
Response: {"value": 16.0, "unit": "mm"}
